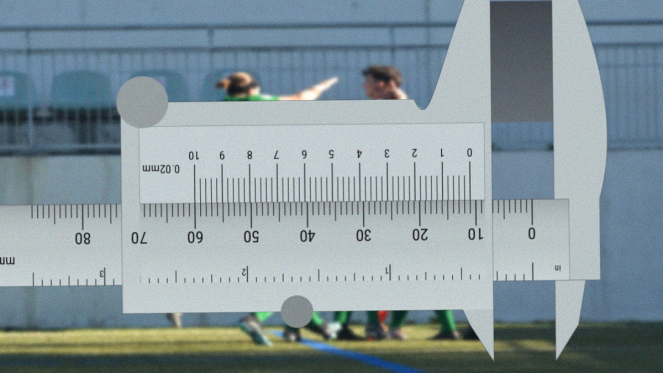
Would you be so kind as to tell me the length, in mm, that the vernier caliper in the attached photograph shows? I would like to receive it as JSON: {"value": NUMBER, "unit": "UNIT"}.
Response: {"value": 11.0, "unit": "mm"}
